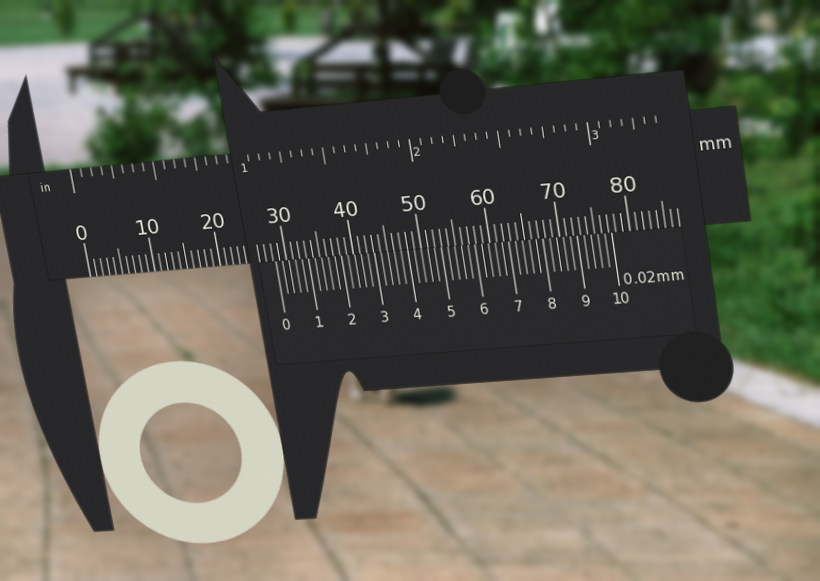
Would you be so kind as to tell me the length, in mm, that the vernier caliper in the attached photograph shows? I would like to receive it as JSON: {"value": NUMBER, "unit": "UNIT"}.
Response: {"value": 28.4, "unit": "mm"}
